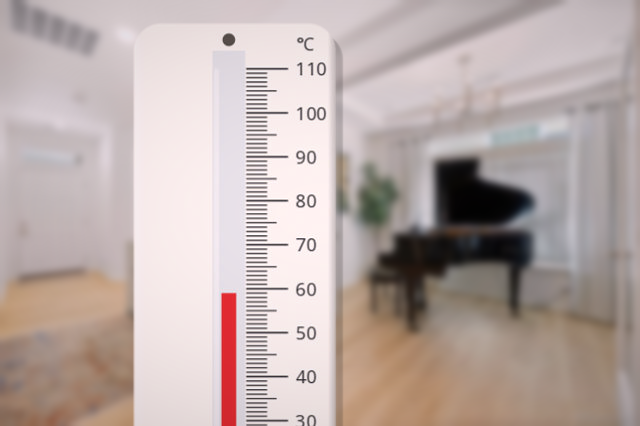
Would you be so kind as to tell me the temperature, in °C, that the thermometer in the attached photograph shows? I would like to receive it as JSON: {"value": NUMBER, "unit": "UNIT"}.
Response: {"value": 59, "unit": "°C"}
